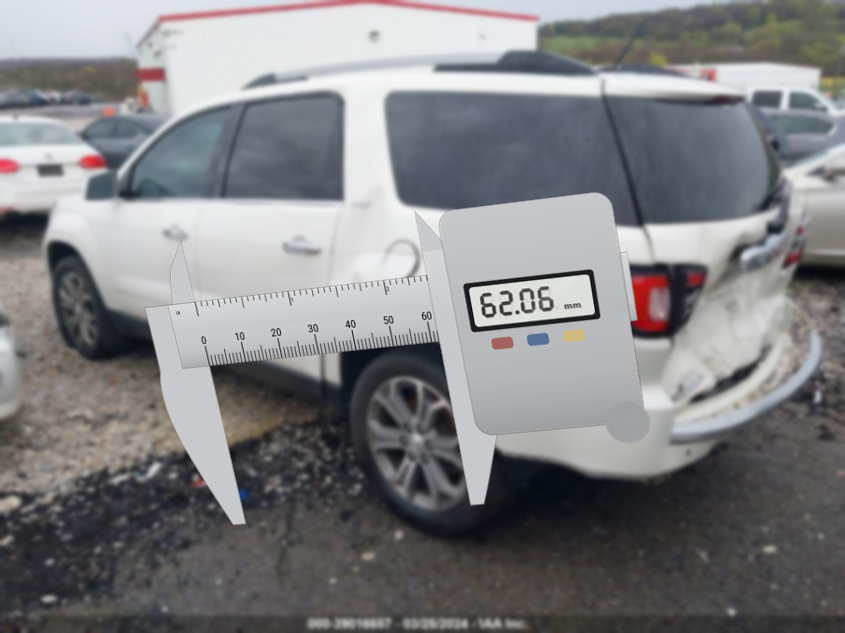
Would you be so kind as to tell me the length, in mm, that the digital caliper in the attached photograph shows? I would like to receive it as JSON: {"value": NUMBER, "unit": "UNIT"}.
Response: {"value": 62.06, "unit": "mm"}
